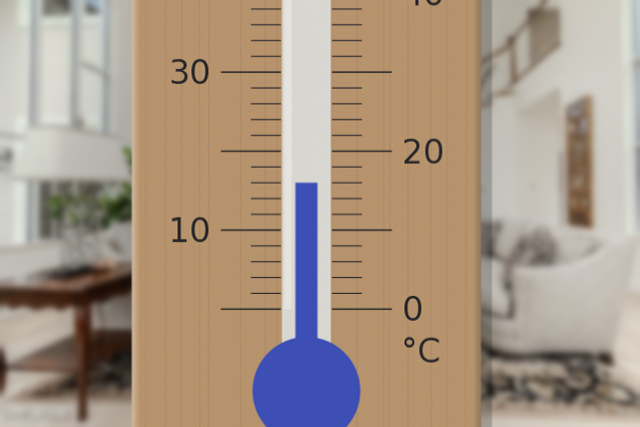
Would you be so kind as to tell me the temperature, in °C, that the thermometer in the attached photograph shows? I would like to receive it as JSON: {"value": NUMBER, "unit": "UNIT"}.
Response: {"value": 16, "unit": "°C"}
